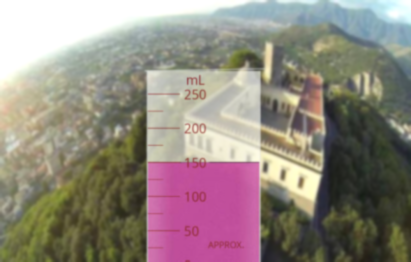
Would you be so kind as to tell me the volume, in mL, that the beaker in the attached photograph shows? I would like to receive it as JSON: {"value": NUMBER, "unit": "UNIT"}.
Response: {"value": 150, "unit": "mL"}
